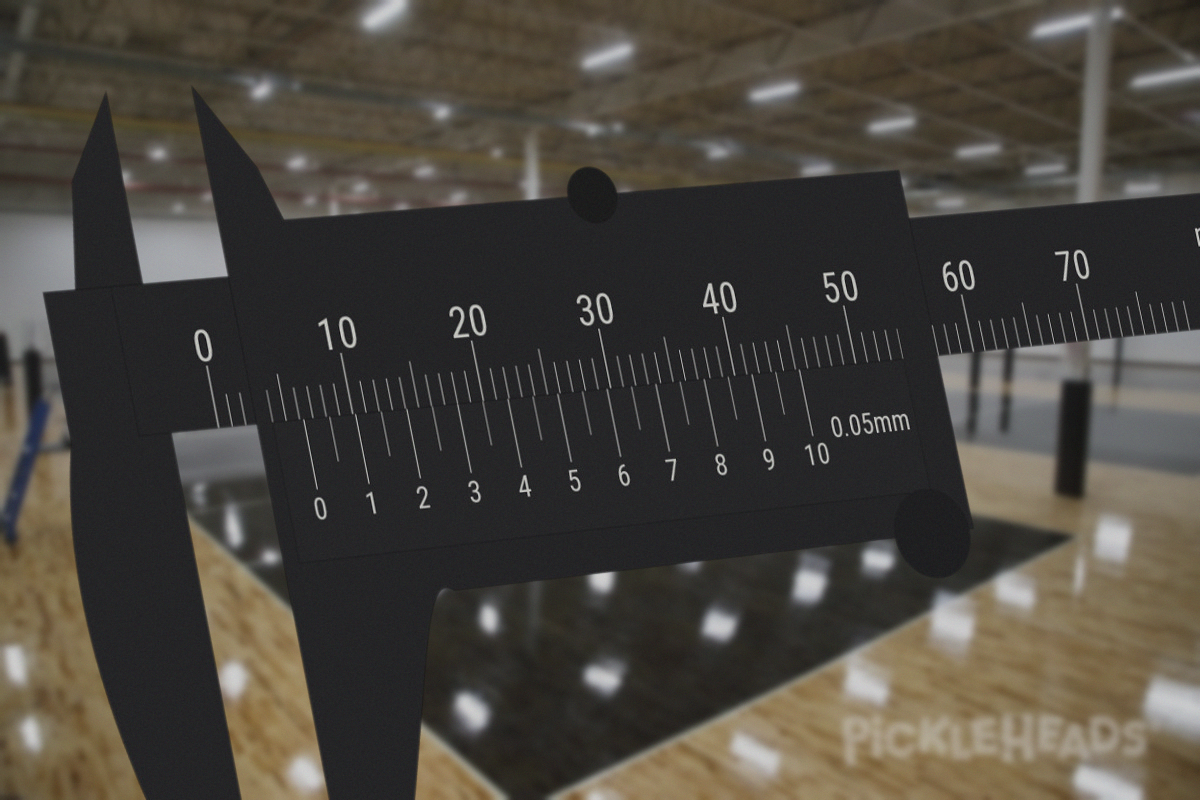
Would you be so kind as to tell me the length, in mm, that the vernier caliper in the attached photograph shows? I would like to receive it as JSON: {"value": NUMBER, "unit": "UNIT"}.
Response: {"value": 6.3, "unit": "mm"}
